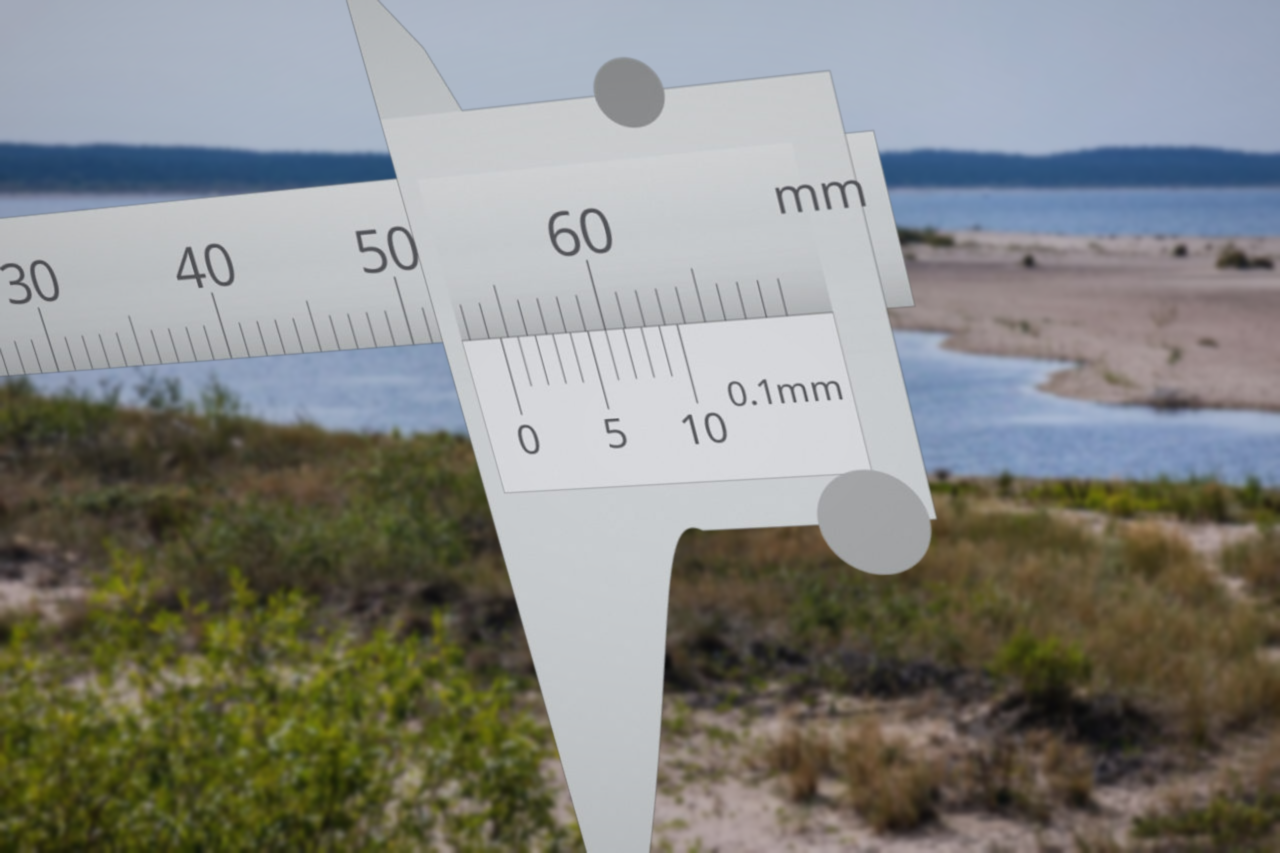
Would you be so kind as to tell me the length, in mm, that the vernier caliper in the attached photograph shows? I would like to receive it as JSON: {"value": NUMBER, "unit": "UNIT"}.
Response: {"value": 54.6, "unit": "mm"}
